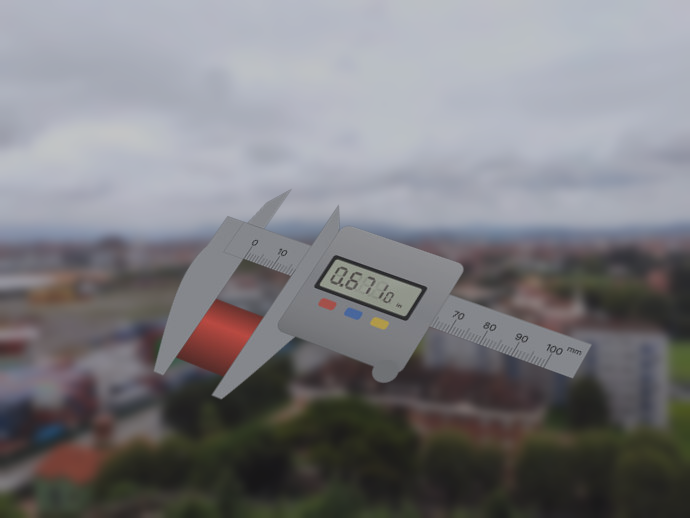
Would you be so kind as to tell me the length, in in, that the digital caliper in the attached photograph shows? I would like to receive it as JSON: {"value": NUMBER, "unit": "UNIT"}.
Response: {"value": 0.6710, "unit": "in"}
